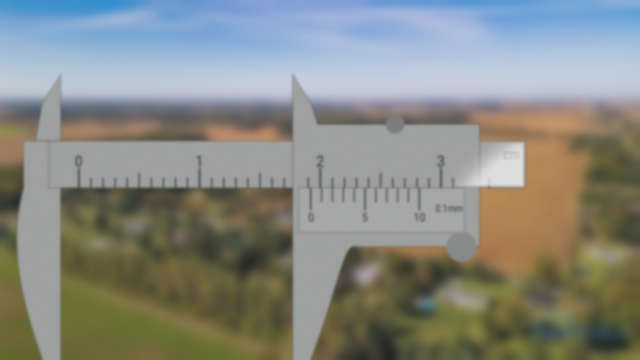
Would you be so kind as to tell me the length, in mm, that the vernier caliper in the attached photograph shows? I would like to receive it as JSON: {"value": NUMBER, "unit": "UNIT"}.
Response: {"value": 19.2, "unit": "mm"}
